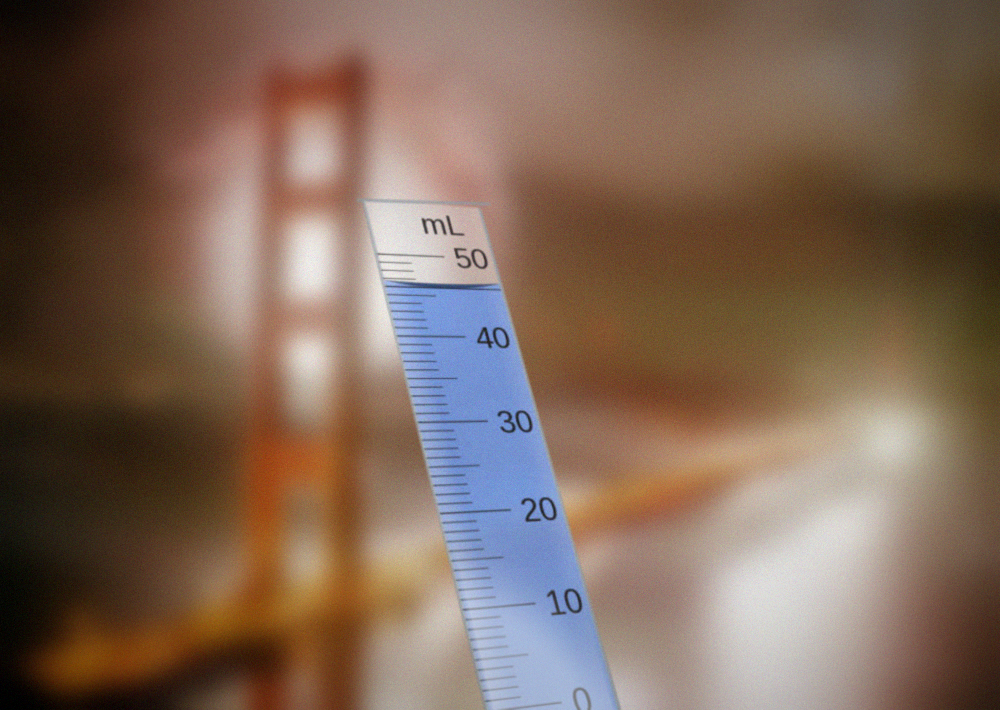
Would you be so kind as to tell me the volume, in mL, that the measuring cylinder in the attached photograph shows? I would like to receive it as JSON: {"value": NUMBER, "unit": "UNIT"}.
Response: {"value": 46, "unit": "mL"}
